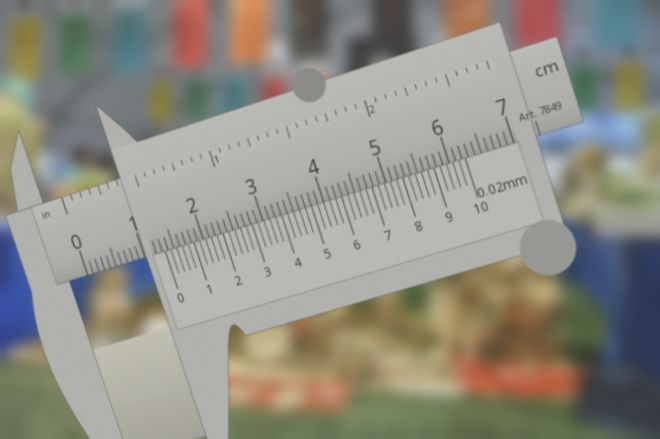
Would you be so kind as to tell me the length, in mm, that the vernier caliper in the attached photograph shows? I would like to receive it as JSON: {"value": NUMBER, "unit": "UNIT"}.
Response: {"value": 13.5, "unit": "mm"}
